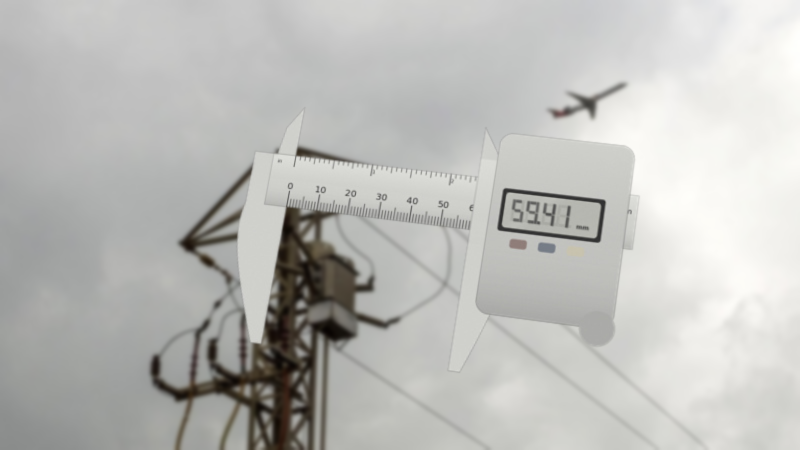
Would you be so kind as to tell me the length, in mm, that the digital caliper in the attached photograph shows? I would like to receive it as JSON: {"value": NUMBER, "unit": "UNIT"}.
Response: {"value": 59.41, "unit": "mm"}
